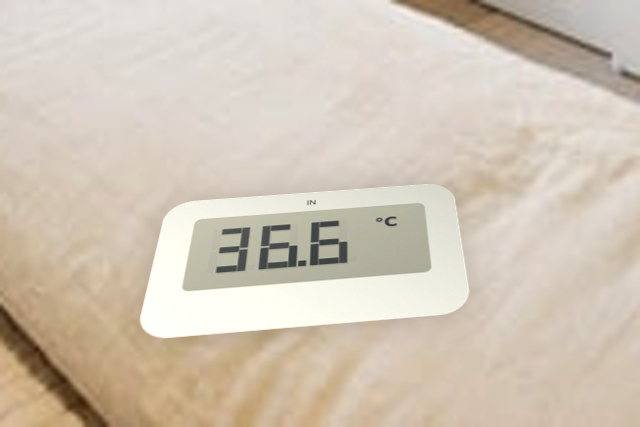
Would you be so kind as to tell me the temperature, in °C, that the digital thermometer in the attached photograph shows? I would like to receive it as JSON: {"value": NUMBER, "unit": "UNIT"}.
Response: {"value": 36.6, "unit": "°C"}
